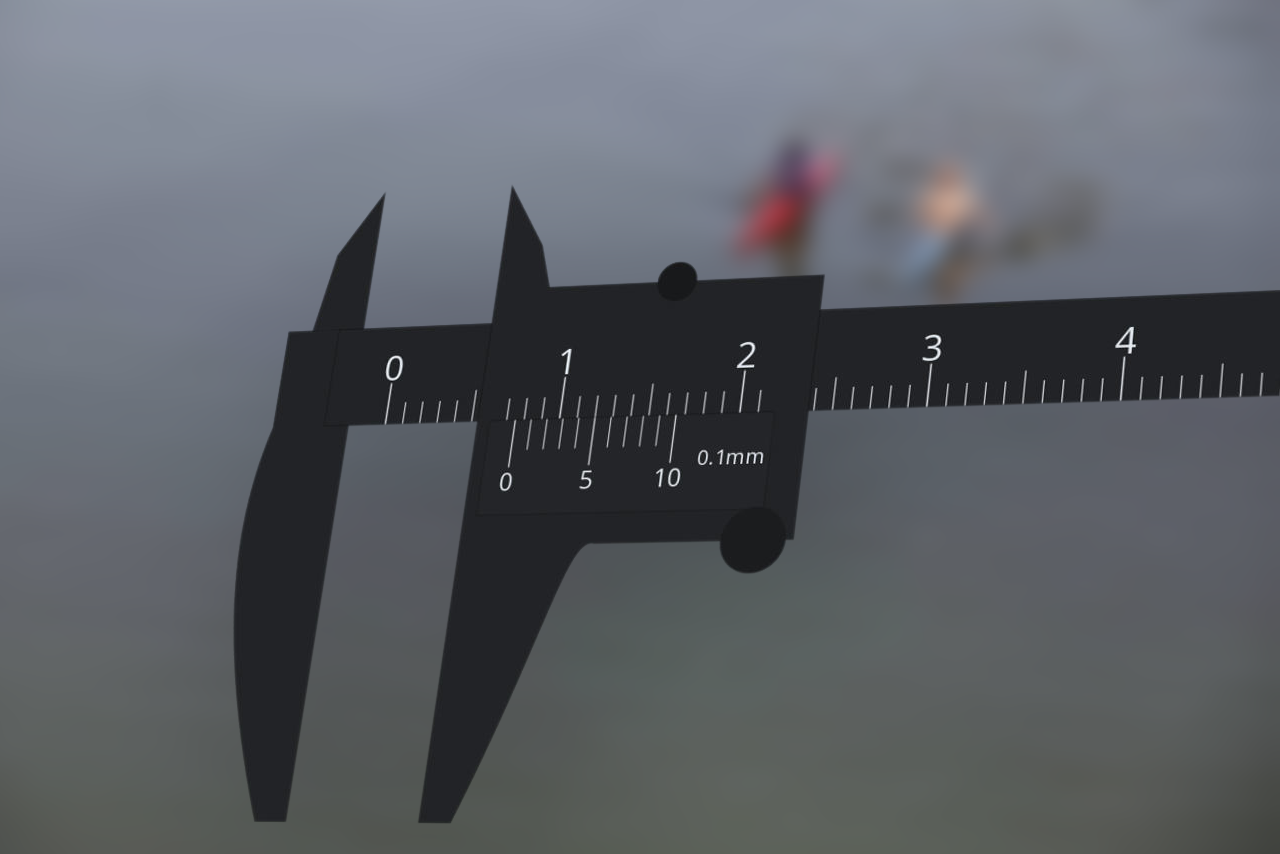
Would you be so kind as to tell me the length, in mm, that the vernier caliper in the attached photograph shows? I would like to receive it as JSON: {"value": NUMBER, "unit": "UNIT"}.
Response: {"value": 7.5, "unit": "mm"}
